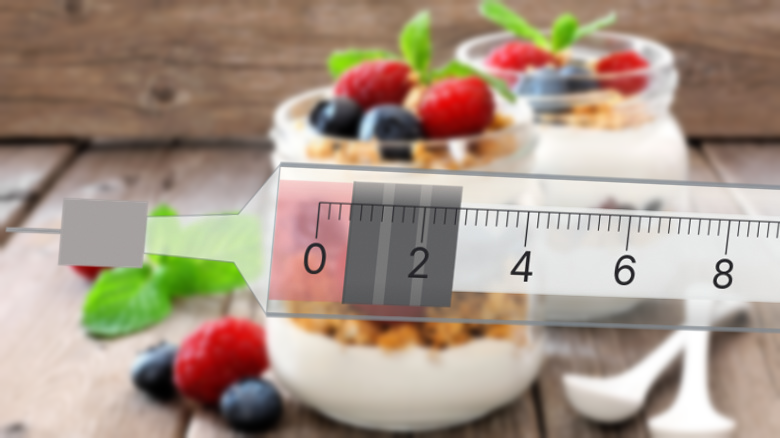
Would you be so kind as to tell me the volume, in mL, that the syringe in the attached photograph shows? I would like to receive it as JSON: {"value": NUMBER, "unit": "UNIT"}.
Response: {"value": 0.6, "unit": "mL"}
